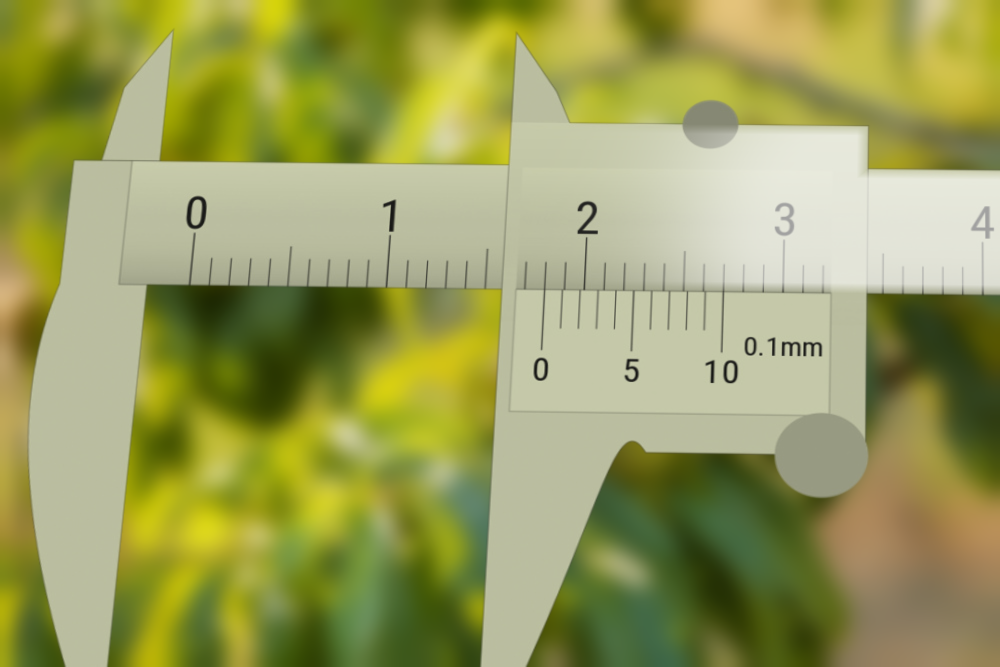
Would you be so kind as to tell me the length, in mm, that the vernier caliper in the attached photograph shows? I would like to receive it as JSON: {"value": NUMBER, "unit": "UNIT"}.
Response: {"value": 18.0, "unit": "mm"}
